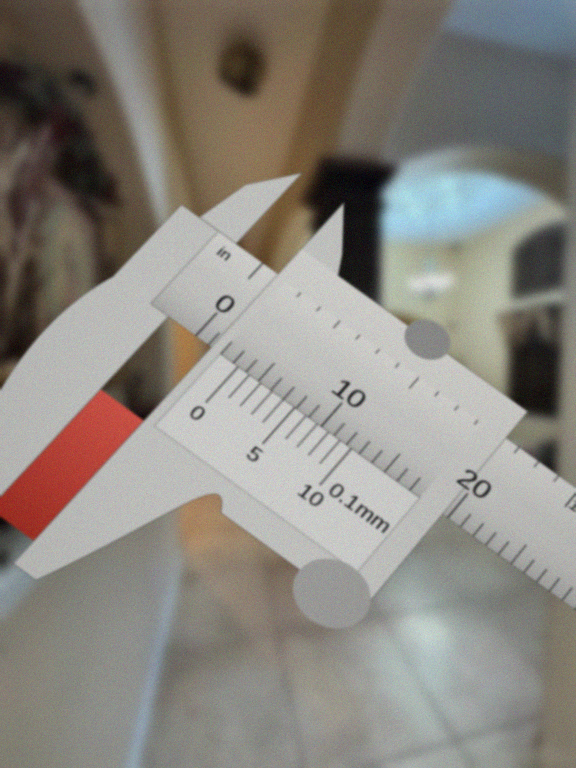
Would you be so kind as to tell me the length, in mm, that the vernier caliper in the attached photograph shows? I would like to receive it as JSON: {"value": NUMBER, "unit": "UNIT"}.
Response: {"value": 3.4, "unit": "mm"}
